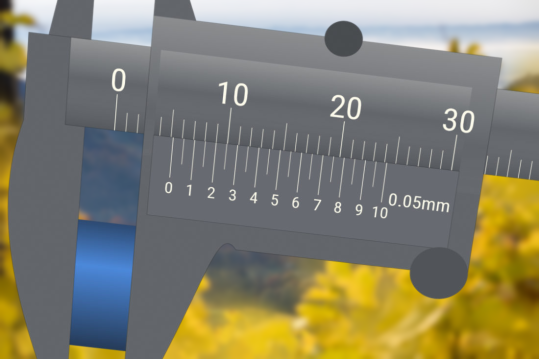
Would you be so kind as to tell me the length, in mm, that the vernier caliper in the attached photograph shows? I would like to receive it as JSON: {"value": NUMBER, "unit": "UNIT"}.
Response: {"value": 5.2, "unit": "mm"}
